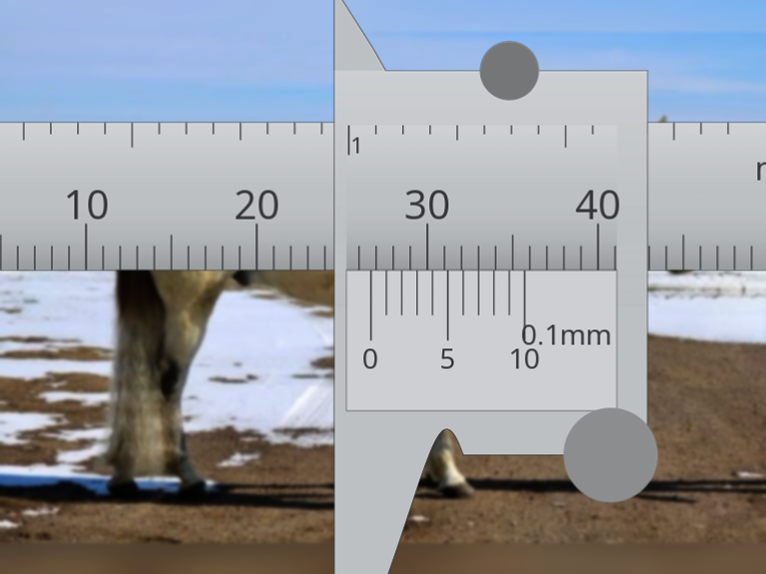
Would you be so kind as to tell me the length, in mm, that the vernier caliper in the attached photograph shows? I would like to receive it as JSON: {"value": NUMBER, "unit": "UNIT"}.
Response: {"value": 26.7, "unit": "mm"}
